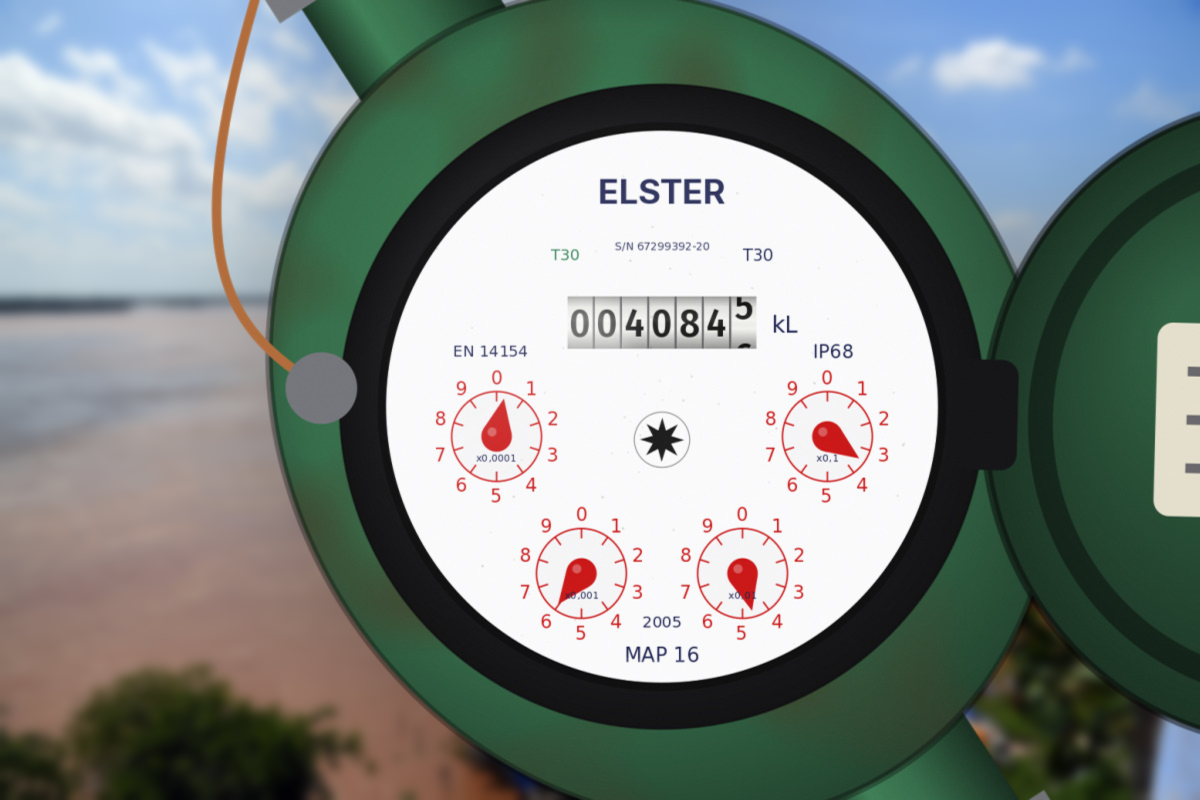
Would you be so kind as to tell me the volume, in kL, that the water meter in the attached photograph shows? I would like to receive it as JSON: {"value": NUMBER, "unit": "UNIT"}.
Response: {"value": 40845.3460, "unit": "kL"}
